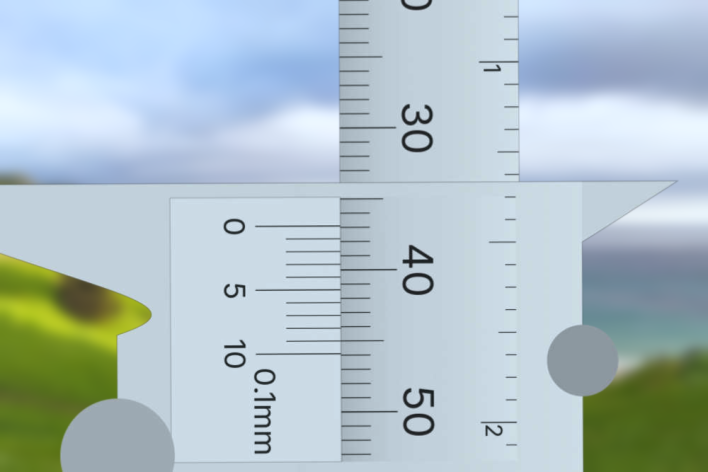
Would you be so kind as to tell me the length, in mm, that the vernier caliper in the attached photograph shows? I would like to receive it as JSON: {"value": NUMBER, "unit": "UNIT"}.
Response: {"value": 36.9, "unit": "mm"}
